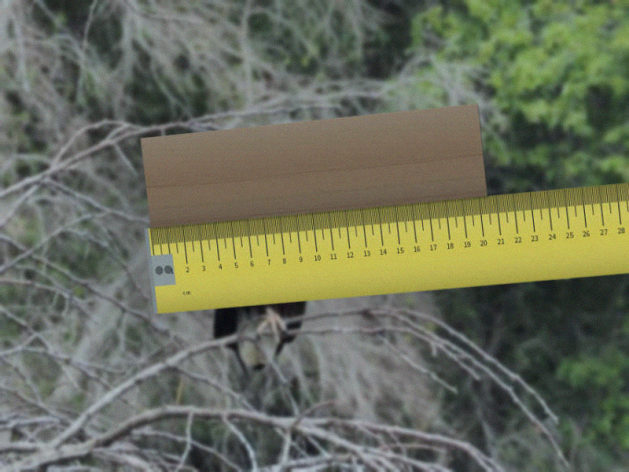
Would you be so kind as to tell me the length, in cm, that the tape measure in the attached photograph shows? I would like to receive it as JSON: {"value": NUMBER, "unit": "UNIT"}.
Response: {"value": 20.5, "unit": "cm"}
